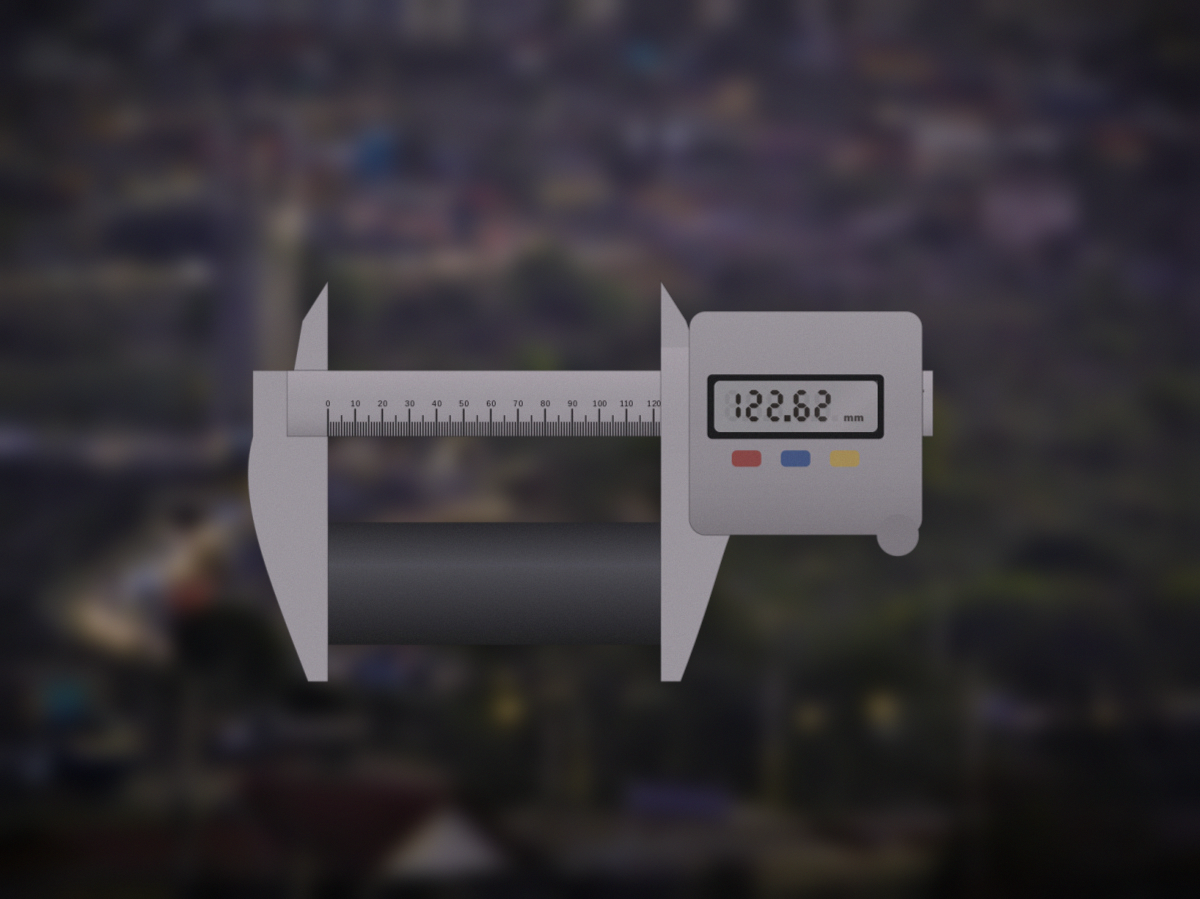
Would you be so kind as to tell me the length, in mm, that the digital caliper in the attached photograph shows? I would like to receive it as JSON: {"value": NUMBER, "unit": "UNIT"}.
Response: {"value": 122.62, "unit": "mm"}
